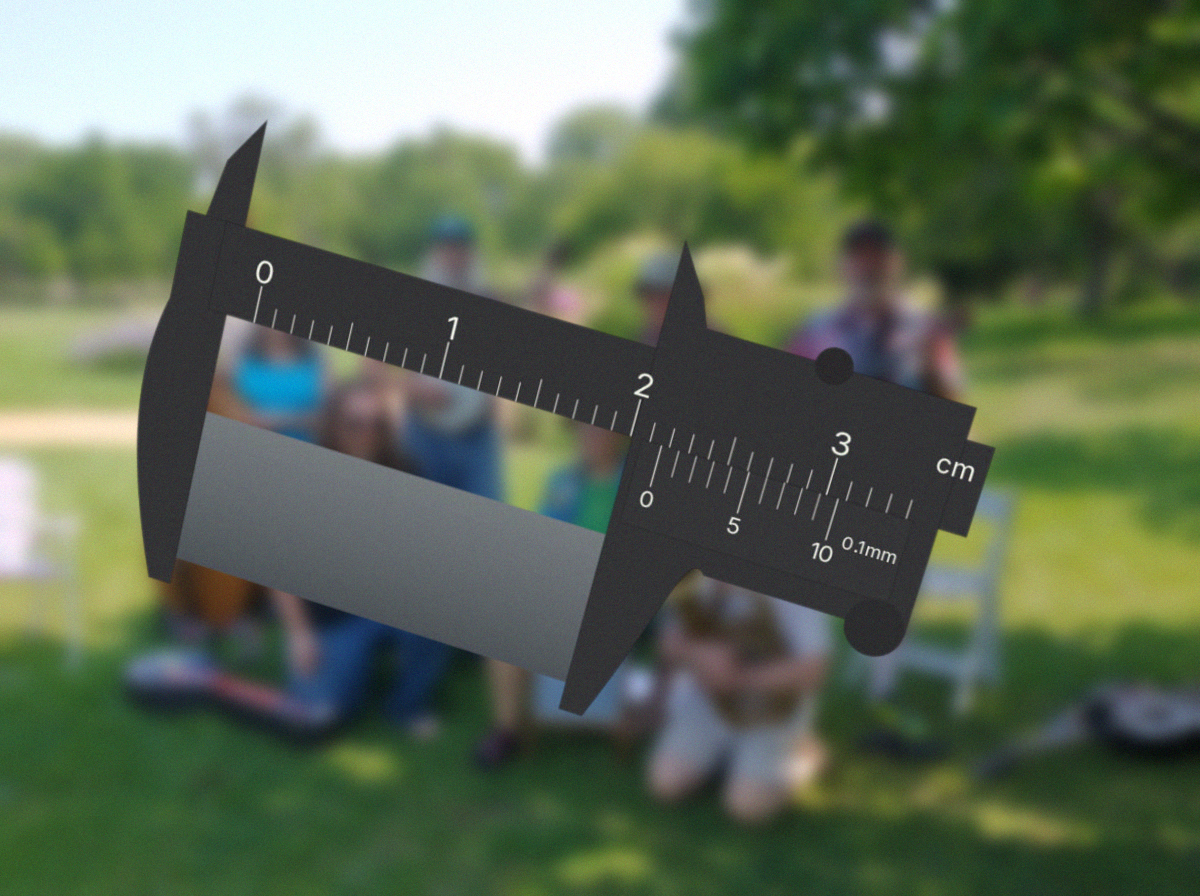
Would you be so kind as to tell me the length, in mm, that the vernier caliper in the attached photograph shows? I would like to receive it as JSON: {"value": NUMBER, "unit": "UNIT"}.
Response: {"value": 21.6, "unit": "mm"}
